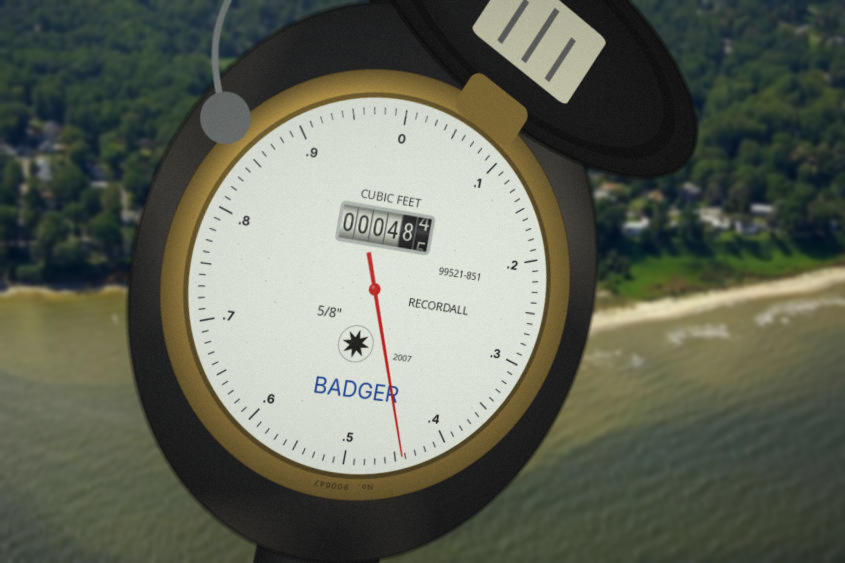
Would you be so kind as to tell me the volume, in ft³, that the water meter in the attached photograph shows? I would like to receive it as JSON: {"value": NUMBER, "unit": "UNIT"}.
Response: {"value": 484.44, "unit": "ft³"}
